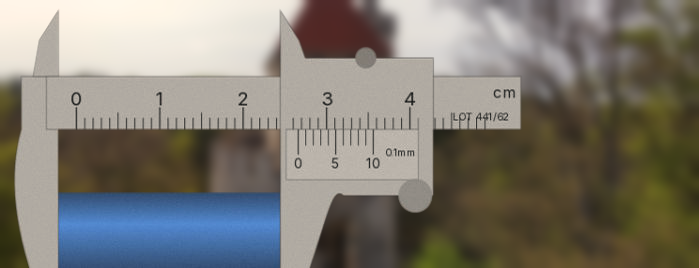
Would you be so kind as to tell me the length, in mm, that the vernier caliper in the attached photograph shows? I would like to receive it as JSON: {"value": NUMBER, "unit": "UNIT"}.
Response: {"value": 26.6, "unit": "mm"}
